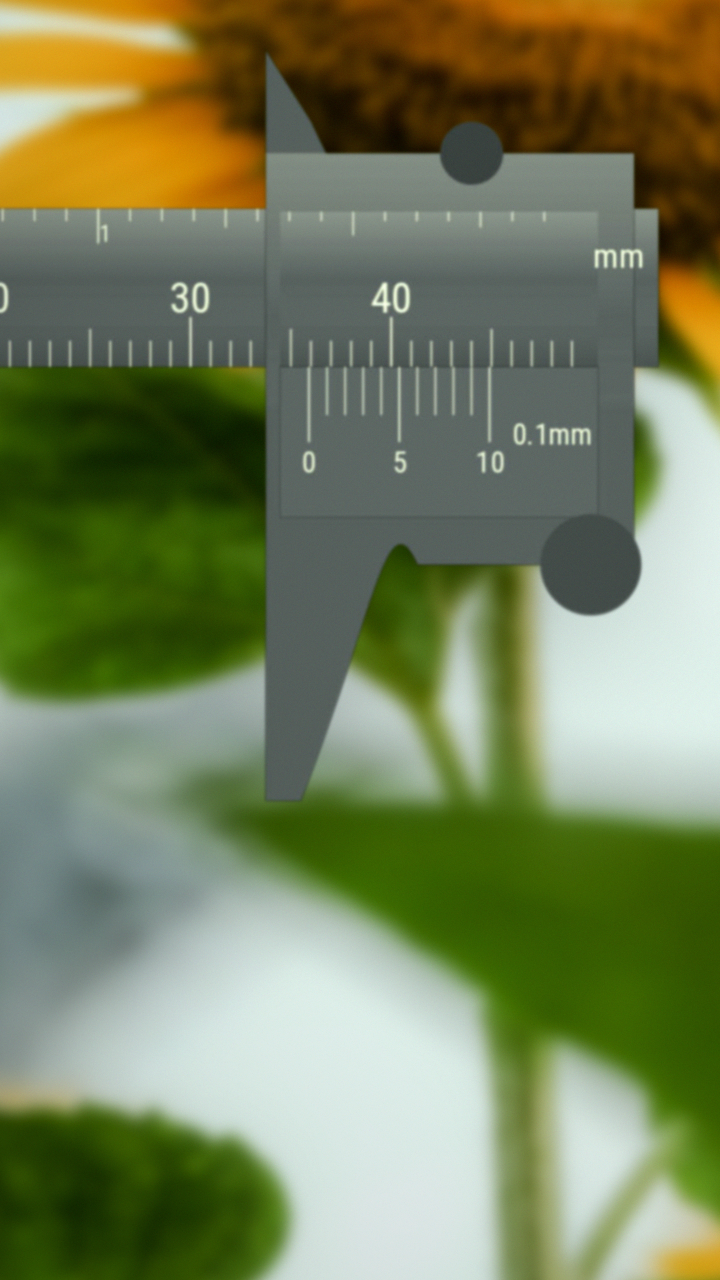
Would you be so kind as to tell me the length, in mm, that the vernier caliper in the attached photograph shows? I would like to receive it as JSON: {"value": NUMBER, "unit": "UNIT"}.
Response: {"value": 35.9, "unit": "mm"}
